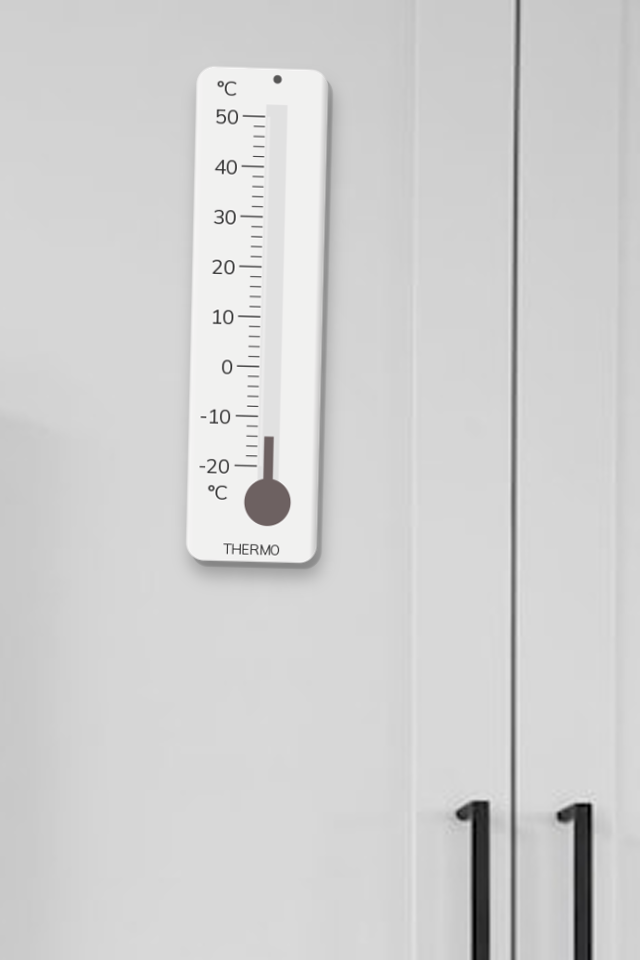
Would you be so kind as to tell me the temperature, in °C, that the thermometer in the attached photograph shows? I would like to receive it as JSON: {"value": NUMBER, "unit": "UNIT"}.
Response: {"value": -14, "unit": "°C"}
